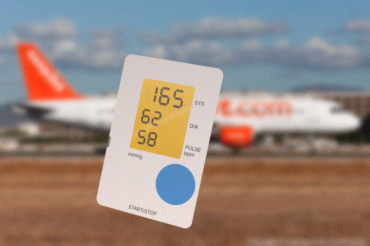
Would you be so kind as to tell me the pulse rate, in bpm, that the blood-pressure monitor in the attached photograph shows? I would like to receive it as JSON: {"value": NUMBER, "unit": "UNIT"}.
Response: {"value": 58, "unit": "bpm"}
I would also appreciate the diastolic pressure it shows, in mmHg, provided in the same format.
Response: {"value": 62, "unit": "mmHg"}
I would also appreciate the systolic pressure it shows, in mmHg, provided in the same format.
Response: {"value": 165, "unit": "mmHg"}
